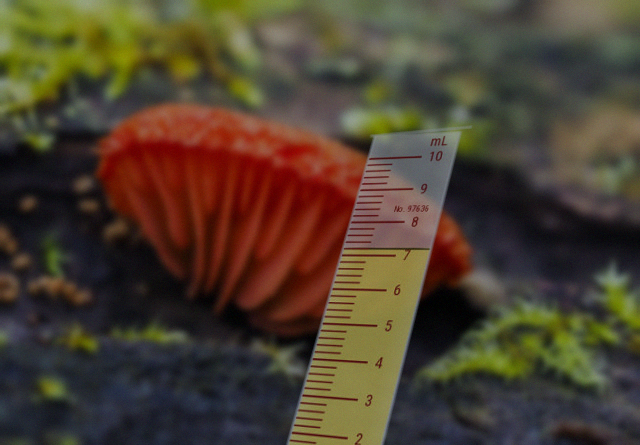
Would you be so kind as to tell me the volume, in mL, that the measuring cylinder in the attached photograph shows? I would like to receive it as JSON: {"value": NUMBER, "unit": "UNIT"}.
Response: {"value": 7.2, "unit": "mL"}
